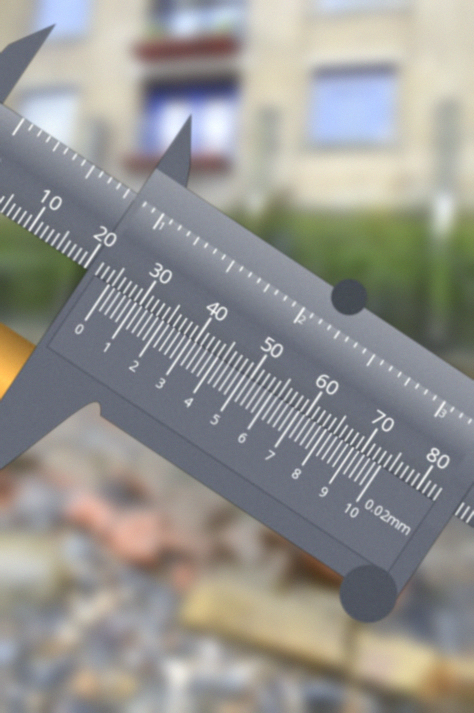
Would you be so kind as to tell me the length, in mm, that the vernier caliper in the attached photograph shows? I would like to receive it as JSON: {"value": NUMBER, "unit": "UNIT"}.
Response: {"value": 24.5, "unit": "mm"}
